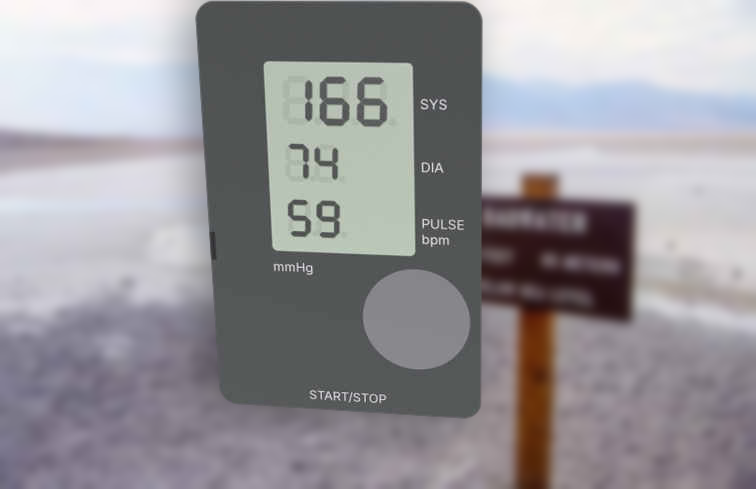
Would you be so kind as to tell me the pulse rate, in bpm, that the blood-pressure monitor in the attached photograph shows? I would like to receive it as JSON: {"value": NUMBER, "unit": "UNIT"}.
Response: {"value": 59, "unit": "bpm"}
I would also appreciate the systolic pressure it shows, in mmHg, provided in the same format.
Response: {"value": 166, "unit": "mmHg"}
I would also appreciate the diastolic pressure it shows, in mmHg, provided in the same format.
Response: {"value": 74, "unit": "mmHg"}
